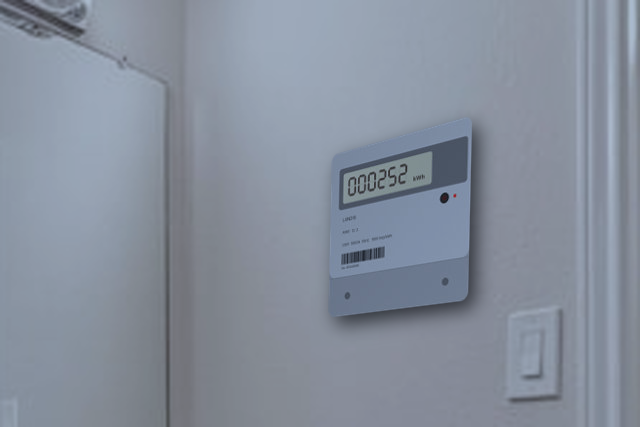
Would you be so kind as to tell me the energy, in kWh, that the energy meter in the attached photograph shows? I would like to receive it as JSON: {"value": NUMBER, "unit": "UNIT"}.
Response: {"value": 252, "unit": "kWh"}
